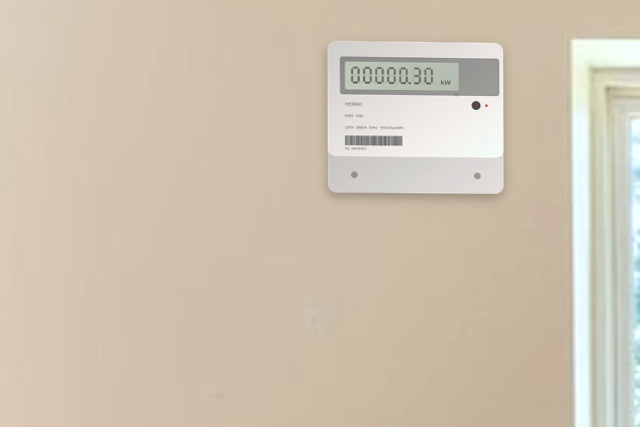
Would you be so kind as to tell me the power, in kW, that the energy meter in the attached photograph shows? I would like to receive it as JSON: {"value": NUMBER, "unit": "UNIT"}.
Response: {"value": 0.30, "unit": "kW"}
